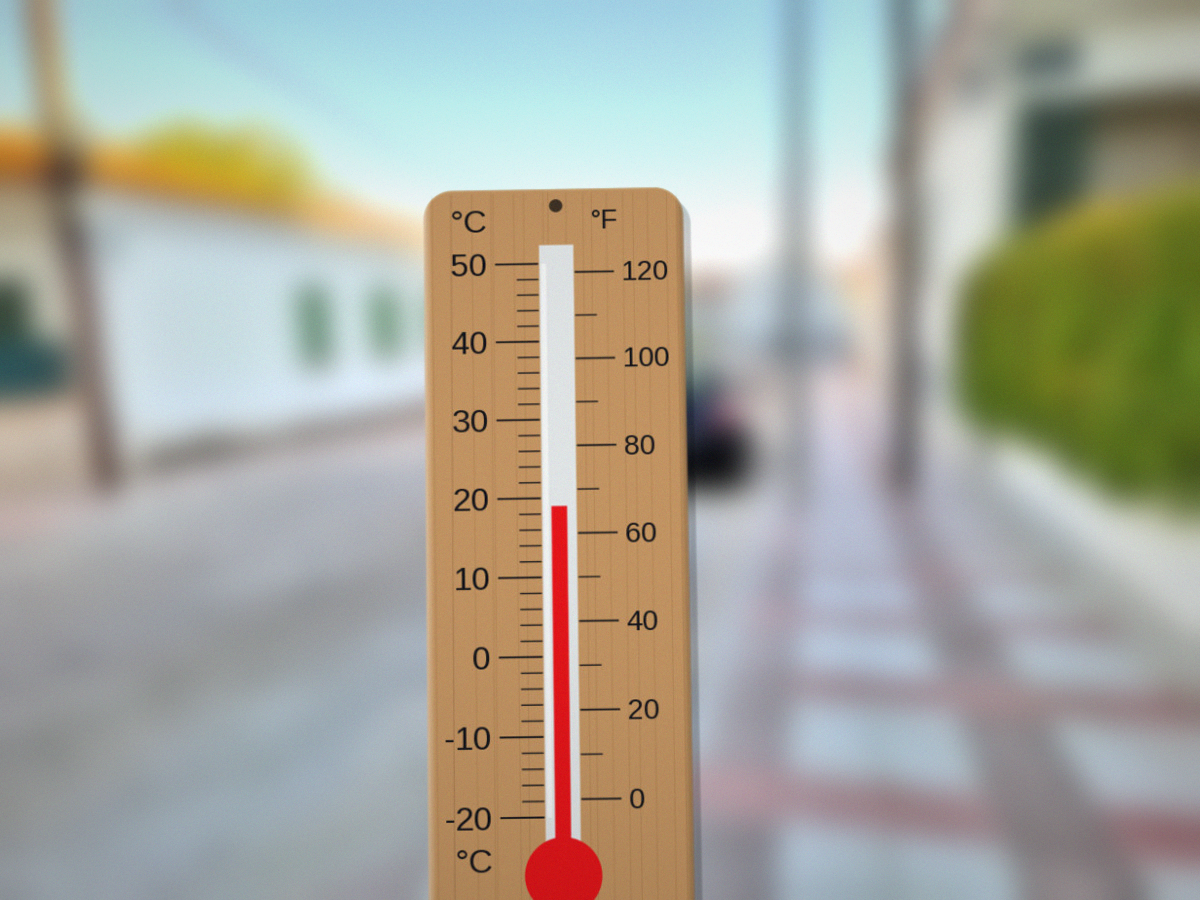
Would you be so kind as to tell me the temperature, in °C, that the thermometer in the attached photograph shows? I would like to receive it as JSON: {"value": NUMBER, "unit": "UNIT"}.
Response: {"value": 19, "unit": "°C"}
